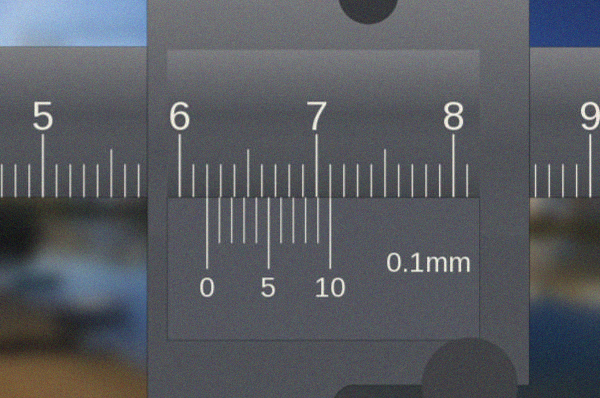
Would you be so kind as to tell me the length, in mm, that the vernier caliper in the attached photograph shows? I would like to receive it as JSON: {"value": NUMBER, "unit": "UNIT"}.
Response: {"value": 62.0, "unit": "mm"}
